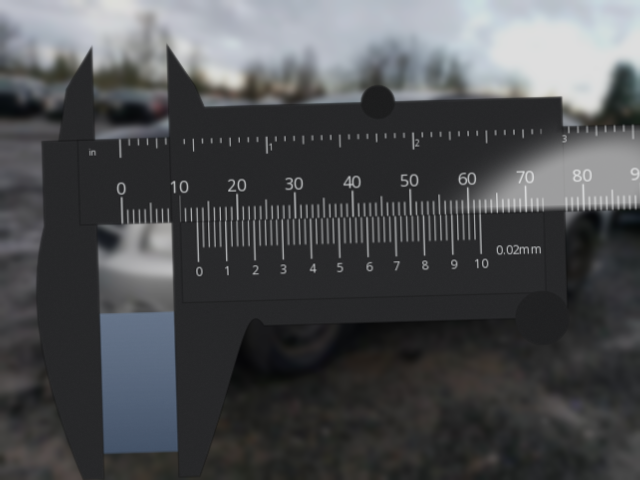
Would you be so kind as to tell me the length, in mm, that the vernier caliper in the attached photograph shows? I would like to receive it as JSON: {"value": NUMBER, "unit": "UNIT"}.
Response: {"value": 13.0, "unit": "mm"}
